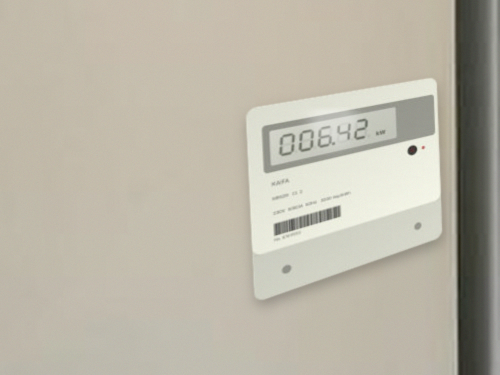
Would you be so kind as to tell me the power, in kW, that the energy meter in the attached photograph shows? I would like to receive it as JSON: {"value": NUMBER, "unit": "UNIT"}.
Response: {"value": 6.42, "unit": "kW"}
